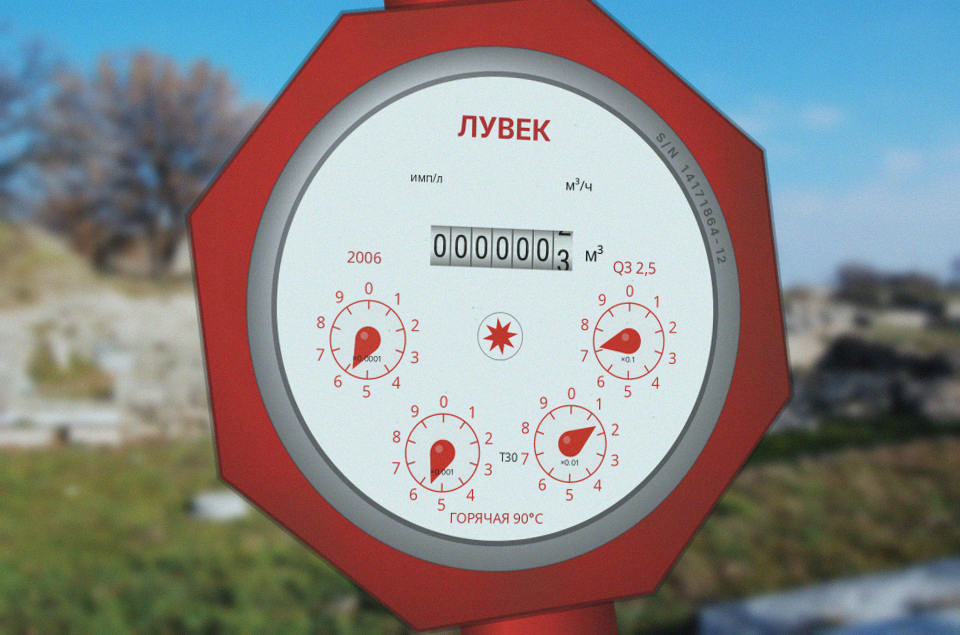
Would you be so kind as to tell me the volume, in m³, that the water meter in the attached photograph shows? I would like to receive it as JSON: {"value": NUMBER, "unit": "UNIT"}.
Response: {"value": 2.7155, "unit": "m³"}
